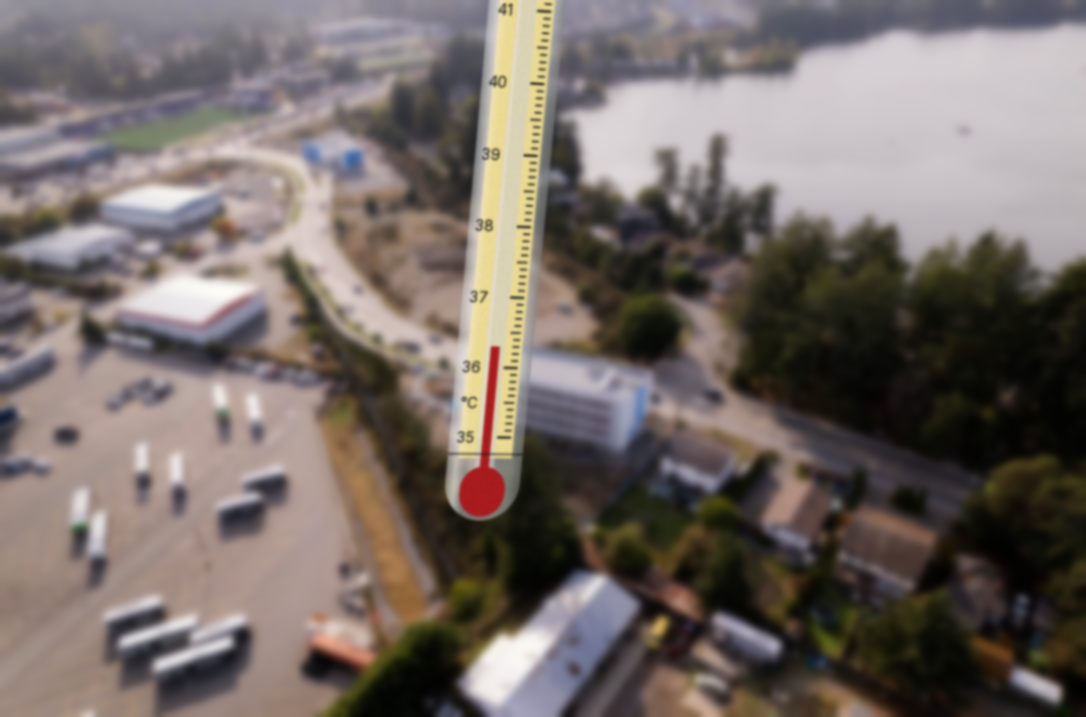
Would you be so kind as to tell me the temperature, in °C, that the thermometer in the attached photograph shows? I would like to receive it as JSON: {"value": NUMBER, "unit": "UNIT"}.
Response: {"value": 36.3, "unit": "°C"}
